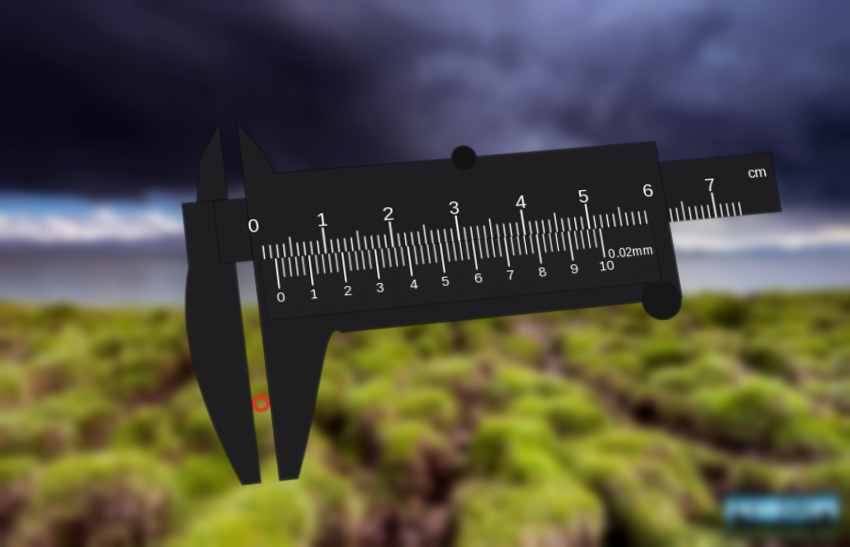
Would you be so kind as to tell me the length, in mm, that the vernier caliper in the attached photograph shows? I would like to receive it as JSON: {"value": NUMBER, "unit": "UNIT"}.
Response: {"value": 2.6, "unit": "mm"}
